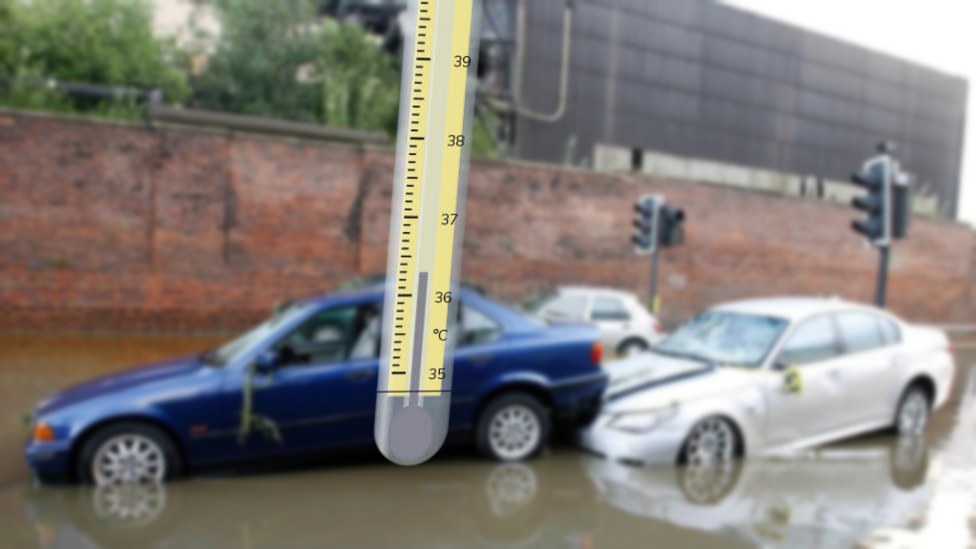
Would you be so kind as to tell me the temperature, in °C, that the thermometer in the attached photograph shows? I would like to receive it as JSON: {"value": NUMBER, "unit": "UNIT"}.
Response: {"value": 36.3, "unit": "°C"}
